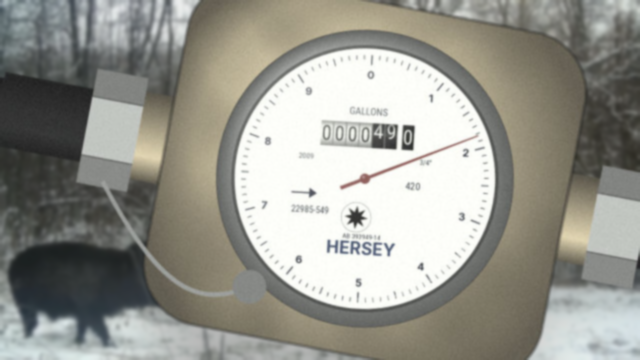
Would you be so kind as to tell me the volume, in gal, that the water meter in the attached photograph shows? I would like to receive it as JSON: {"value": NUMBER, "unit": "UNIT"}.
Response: {"value": 491.8, "unit": "gal"}
